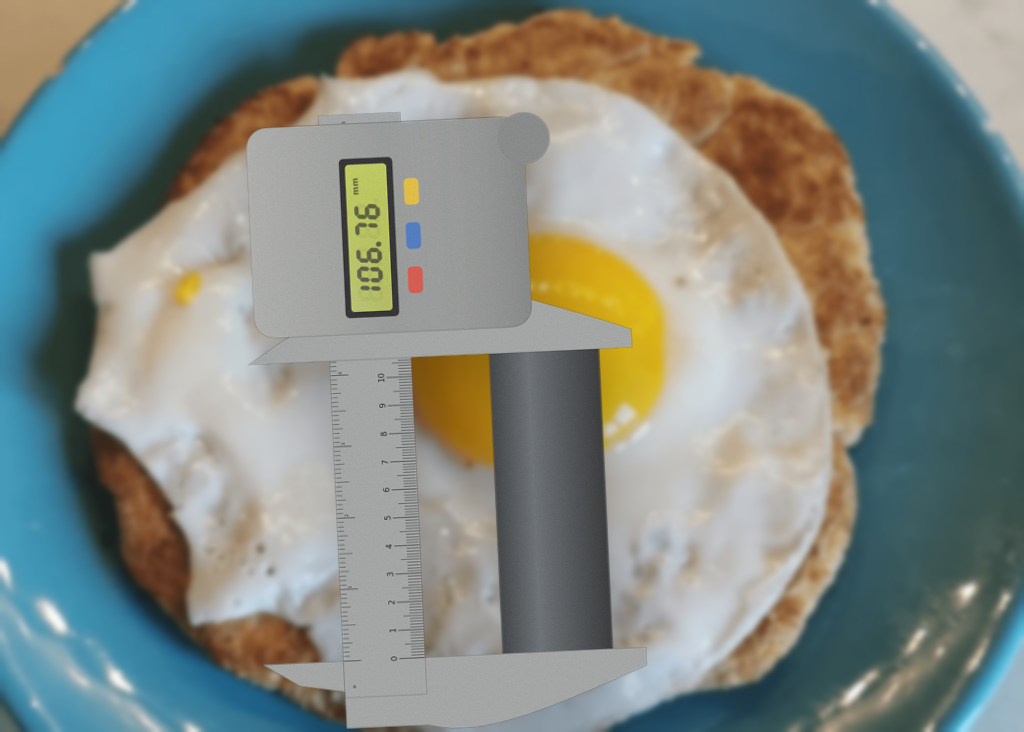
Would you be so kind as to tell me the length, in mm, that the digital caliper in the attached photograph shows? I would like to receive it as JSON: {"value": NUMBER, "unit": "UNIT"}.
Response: {"value": 106.76, "unit": "mm"}
